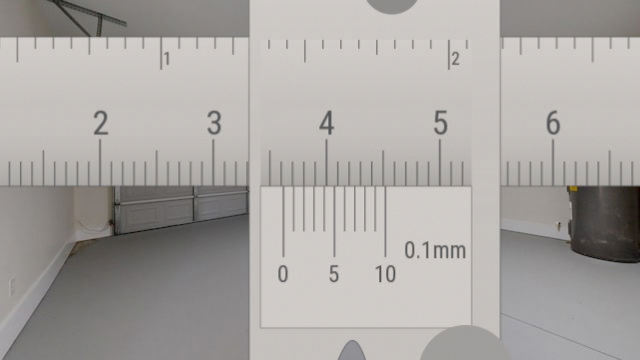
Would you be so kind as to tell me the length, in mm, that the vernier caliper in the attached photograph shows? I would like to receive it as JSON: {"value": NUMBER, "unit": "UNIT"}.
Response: {"value": 36.2, "unit": "mm"}
